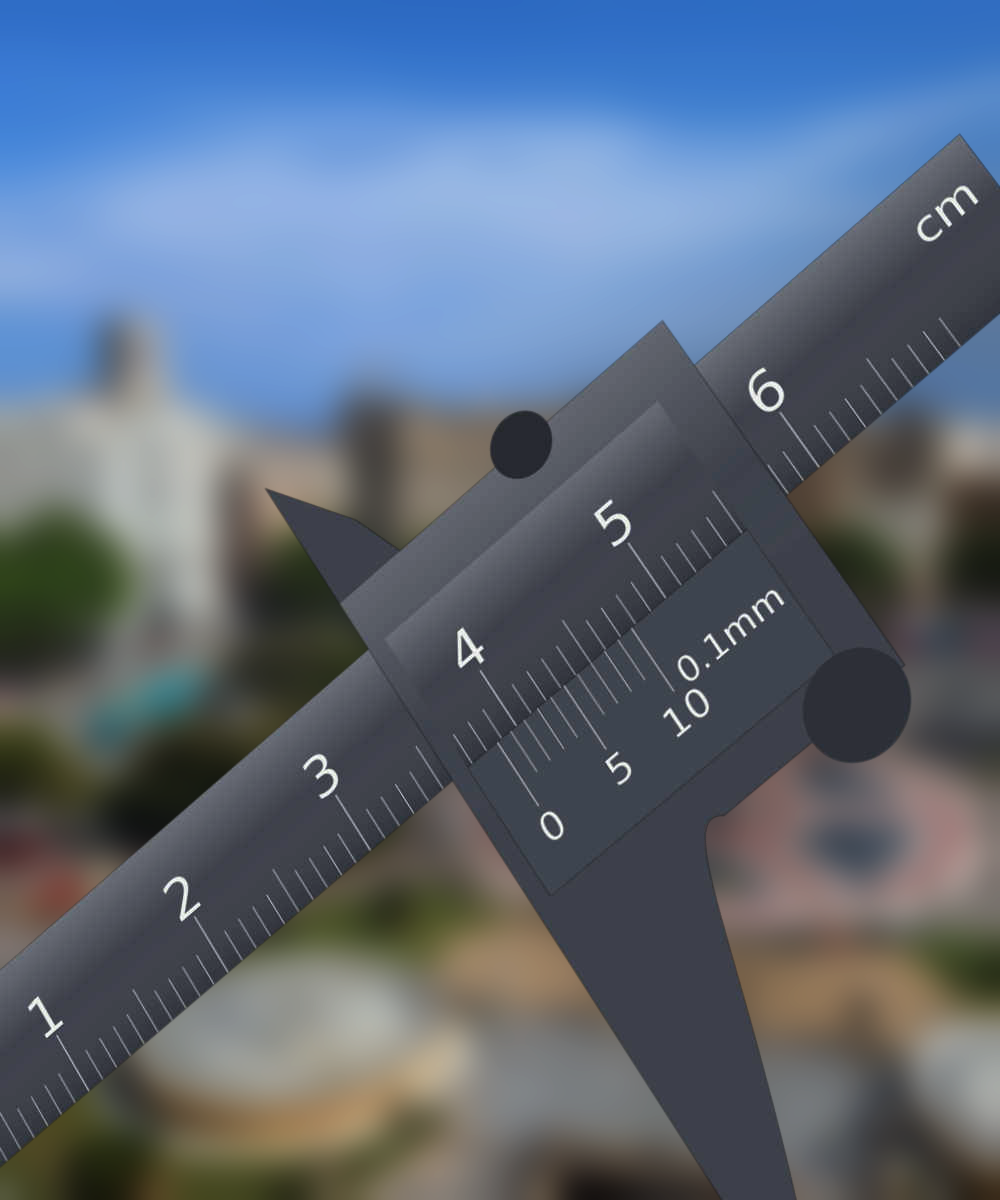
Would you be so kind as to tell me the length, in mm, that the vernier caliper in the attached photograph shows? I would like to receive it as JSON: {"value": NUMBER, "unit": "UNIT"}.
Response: {"value": 38.7, "unit": "mm"}
